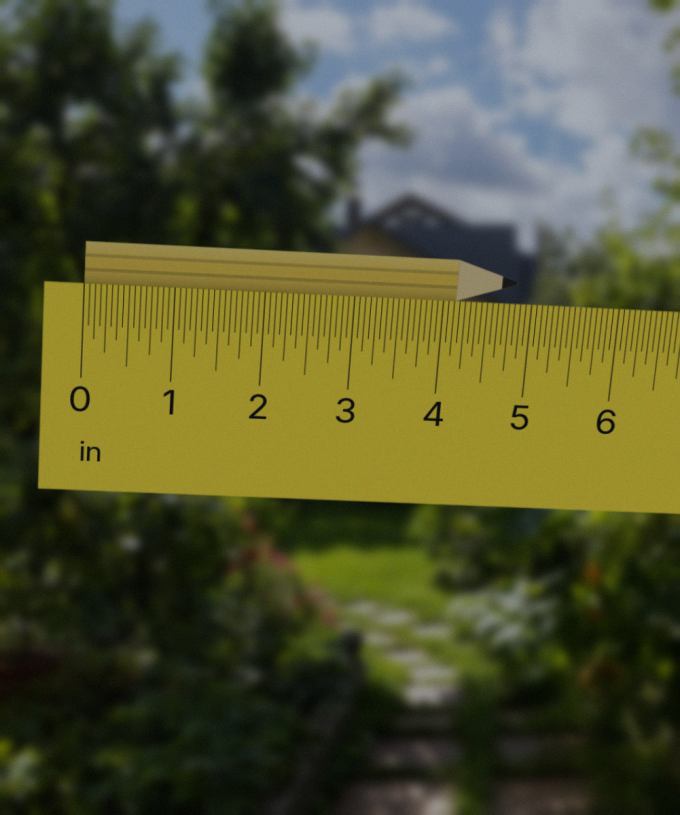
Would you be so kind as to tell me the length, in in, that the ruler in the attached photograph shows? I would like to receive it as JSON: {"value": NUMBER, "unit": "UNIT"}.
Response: {"value": 4.8125, "unit": "in"}
